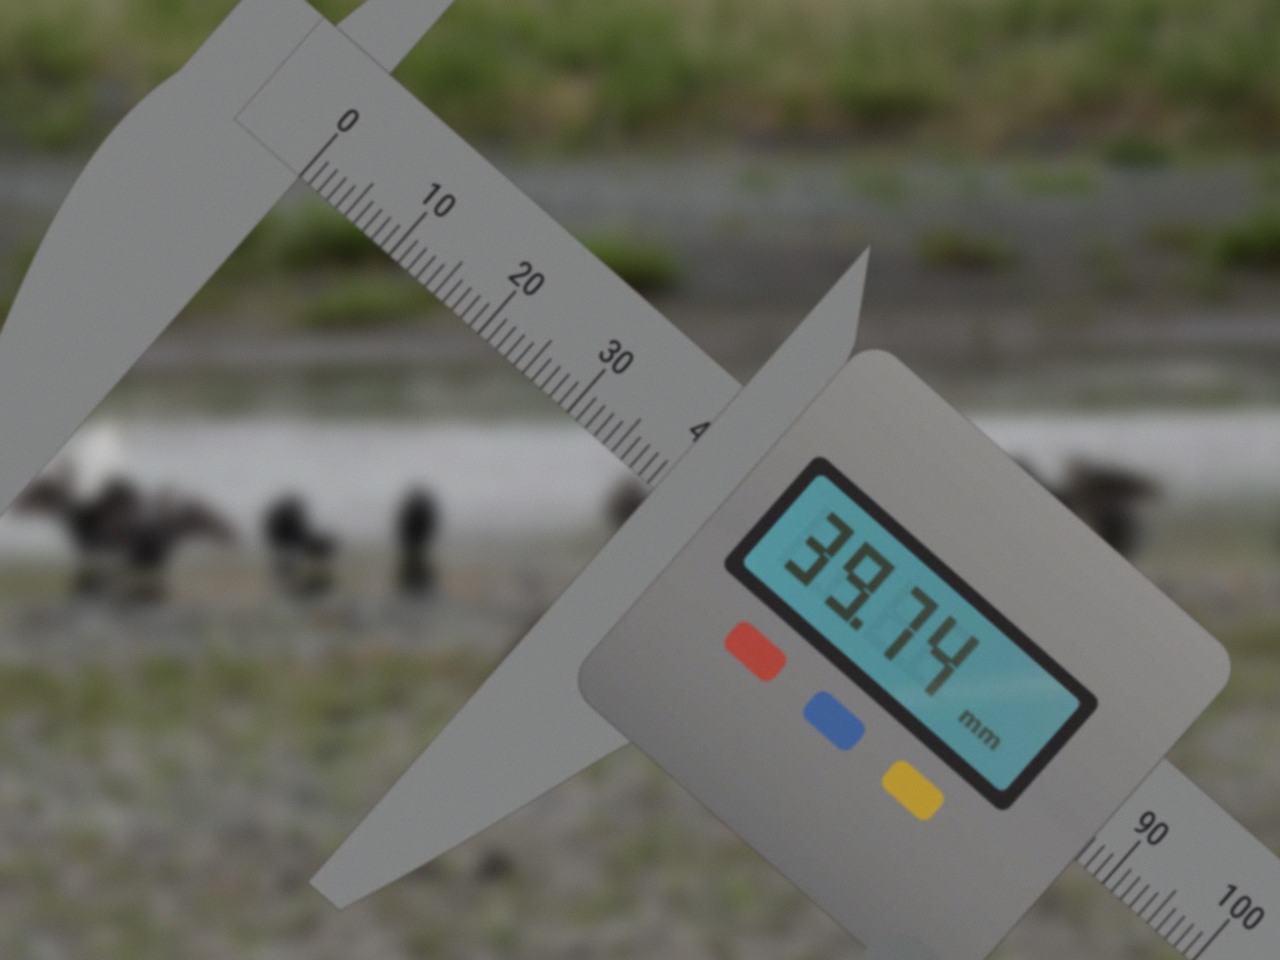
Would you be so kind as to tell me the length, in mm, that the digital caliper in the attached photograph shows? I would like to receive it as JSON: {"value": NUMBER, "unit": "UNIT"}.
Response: {"value": 39.74, "unit": "mm"}
